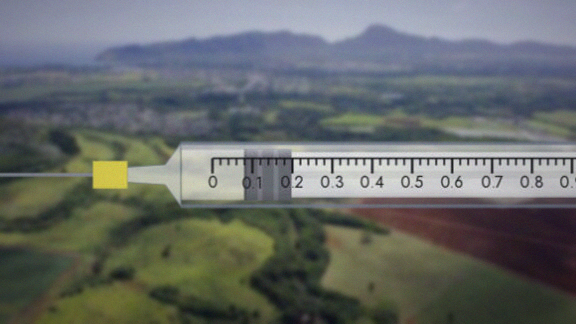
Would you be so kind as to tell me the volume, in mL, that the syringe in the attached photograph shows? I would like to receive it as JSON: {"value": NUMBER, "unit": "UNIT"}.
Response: {"value": 0.08, "unit": "mL"}
